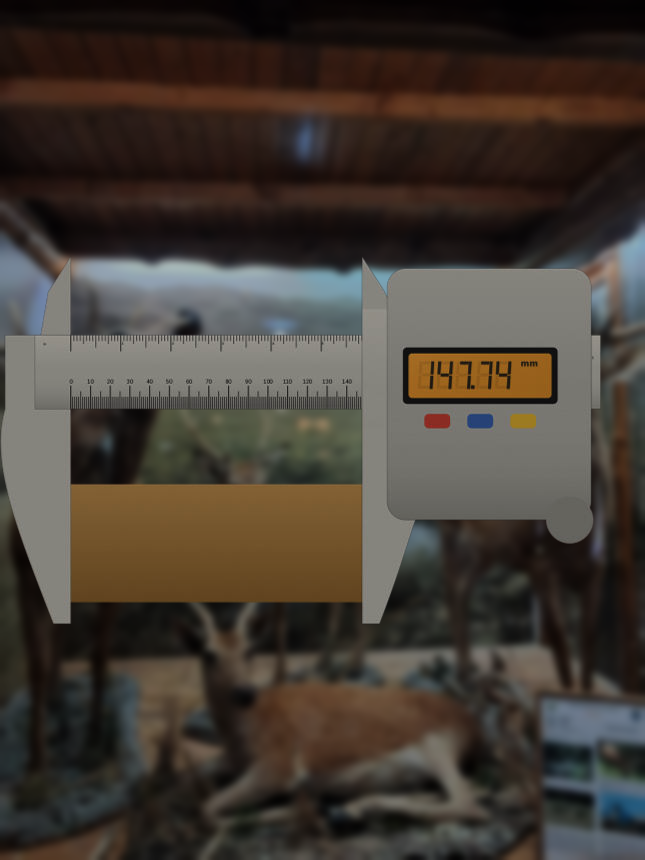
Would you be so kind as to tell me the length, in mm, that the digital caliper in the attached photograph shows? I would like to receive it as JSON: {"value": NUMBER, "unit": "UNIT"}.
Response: {"value": 147.74, "unit": "mm"}
